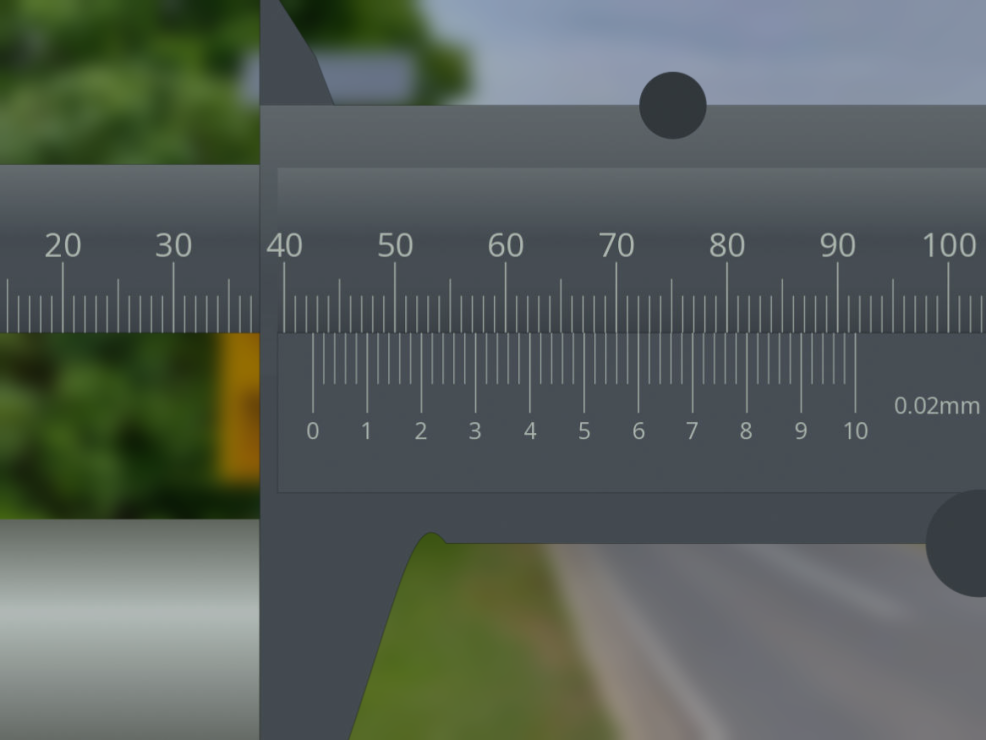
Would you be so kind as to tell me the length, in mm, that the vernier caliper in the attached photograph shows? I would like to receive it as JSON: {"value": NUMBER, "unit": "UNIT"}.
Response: {"value": 42.6, "unit": "mm"}
